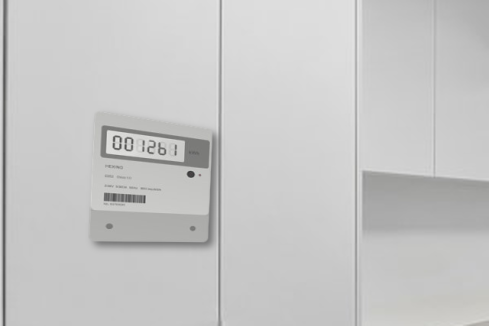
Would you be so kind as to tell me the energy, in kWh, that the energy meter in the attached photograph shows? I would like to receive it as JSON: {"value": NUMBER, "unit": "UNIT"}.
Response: {"value": 1261, "unit": "kWh"}
